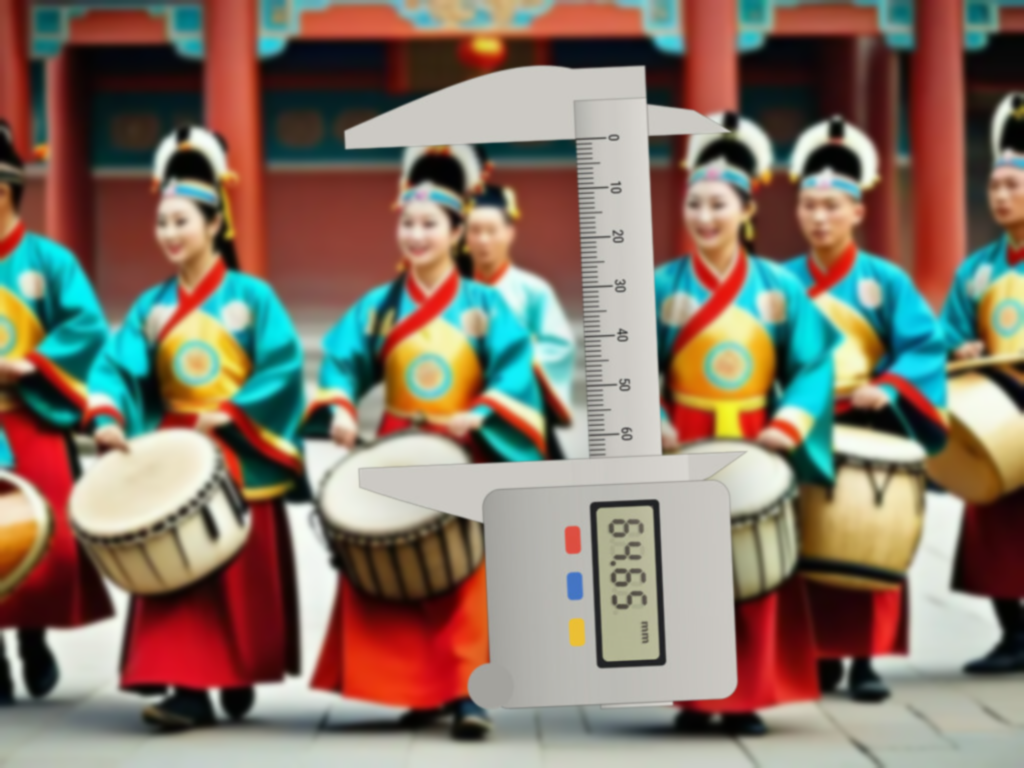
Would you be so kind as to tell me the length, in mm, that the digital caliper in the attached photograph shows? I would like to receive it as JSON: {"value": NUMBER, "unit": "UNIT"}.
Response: {"value": 64.65, "unit": "mm"}
